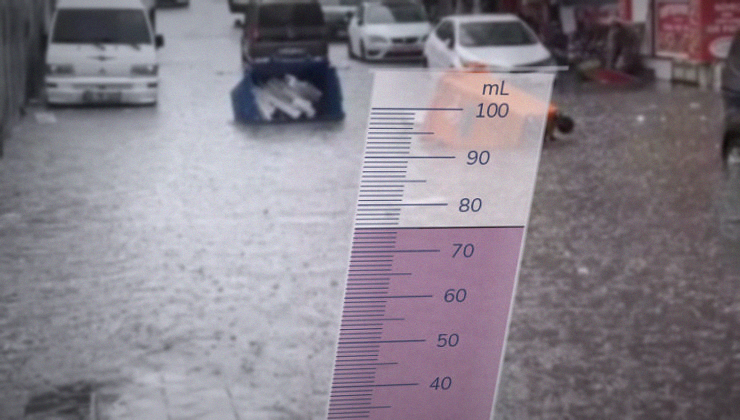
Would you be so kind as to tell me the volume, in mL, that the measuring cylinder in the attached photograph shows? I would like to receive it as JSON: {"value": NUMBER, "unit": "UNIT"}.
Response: {"value": 75, "unit": "mL"}
